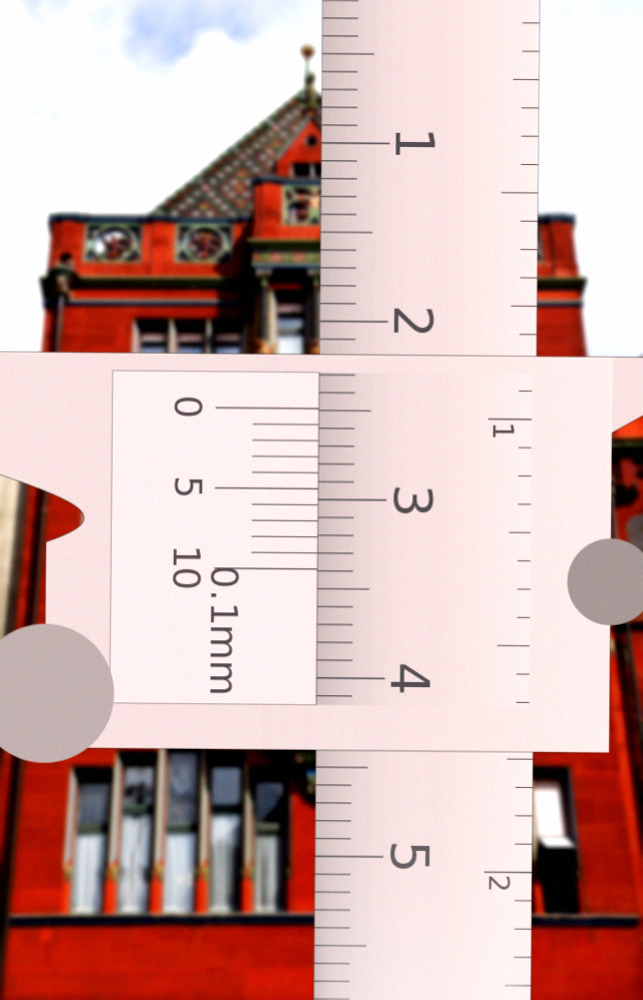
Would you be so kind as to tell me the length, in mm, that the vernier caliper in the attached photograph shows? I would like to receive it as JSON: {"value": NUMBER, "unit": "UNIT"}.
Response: {"value": 24.9, "unit": "mm"}
